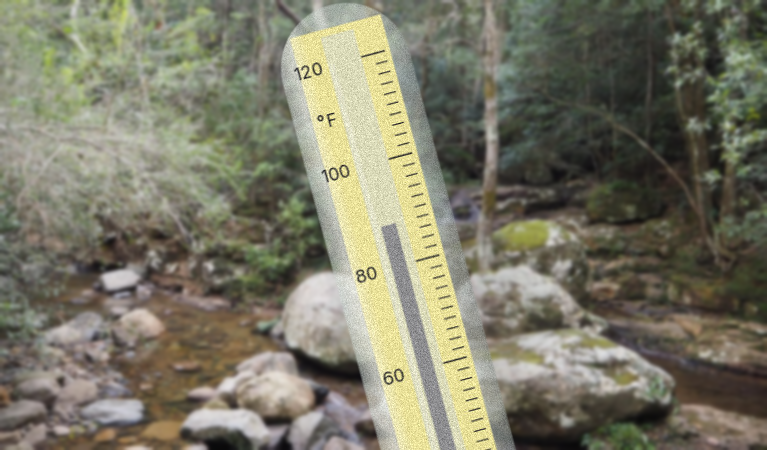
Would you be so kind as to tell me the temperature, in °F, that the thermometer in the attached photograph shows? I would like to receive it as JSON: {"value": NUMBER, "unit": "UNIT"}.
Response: {"value": 88, "unit": "°F"}
